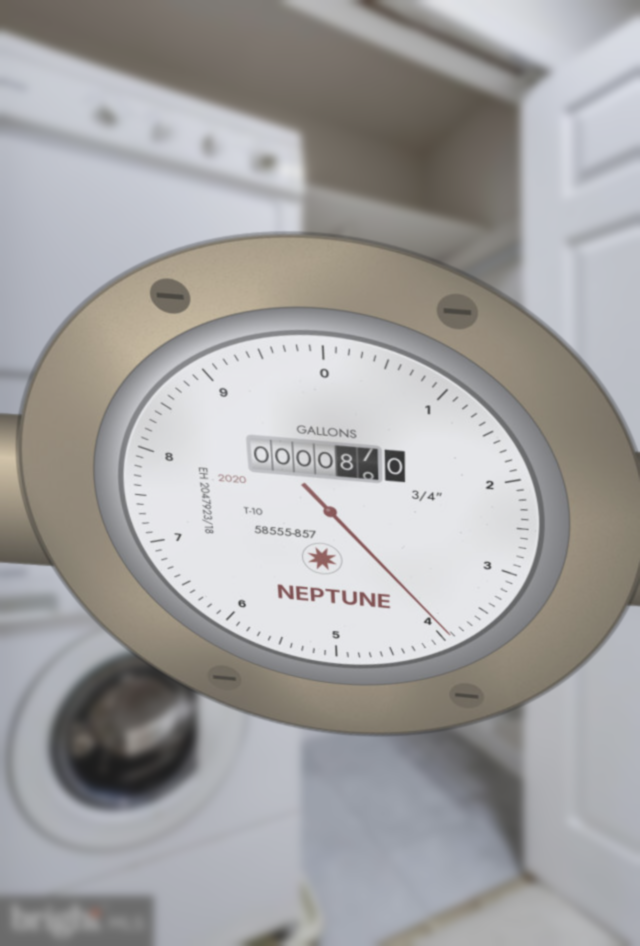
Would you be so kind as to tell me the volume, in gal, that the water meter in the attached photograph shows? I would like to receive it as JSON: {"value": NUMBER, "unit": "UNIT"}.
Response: {"value": 873.9, "unit": "gal"}
